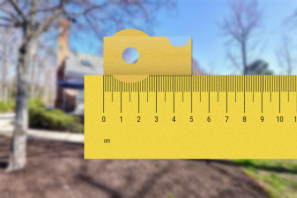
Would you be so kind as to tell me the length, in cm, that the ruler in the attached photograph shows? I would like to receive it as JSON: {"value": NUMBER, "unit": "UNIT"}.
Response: {"value": 5, "unit": "cm"}
